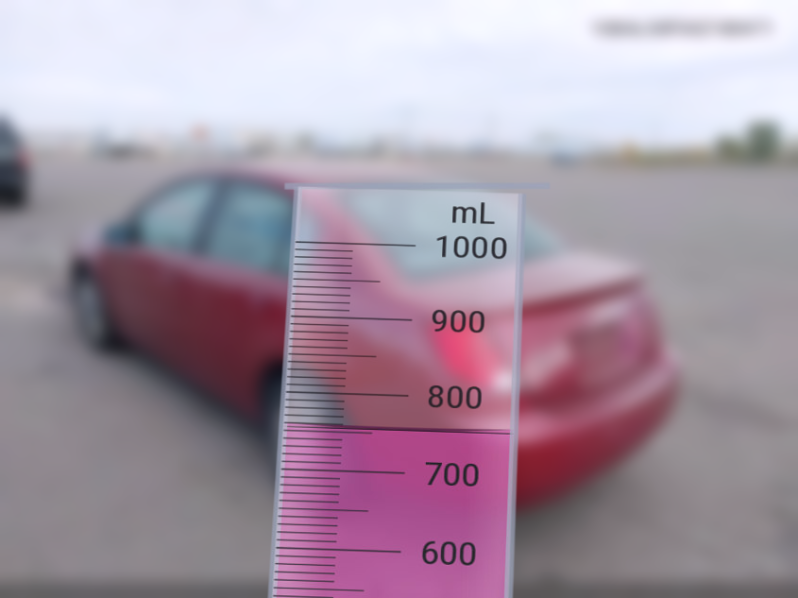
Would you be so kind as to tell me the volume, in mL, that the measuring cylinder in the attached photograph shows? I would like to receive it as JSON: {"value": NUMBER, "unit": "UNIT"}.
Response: {"value": 755, "unit": "mL"}
